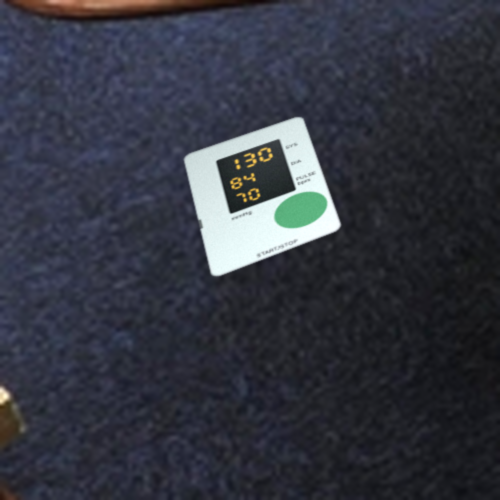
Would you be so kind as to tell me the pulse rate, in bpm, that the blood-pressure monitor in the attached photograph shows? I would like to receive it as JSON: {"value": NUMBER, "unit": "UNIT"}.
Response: {"value": 70, "unit": "bpm"}
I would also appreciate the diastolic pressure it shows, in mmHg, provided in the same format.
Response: {"value": 84, "unit": "mmHg"}
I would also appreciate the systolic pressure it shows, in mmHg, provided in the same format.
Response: {"value": 130, "unit": "mmHg"}
